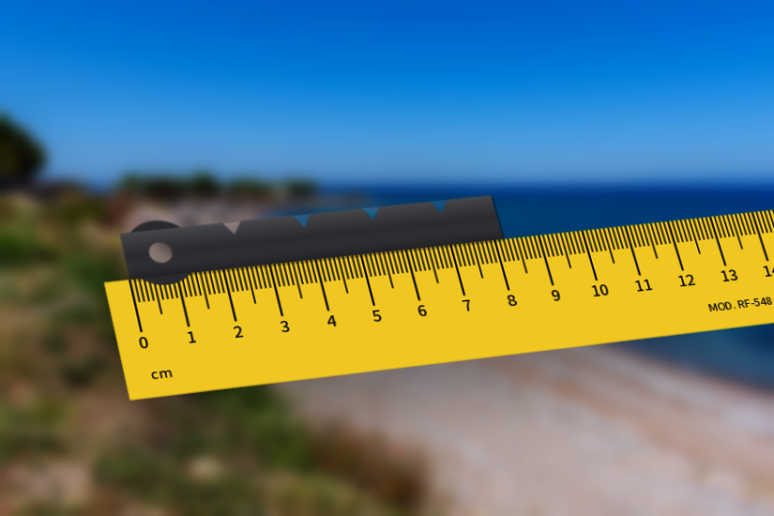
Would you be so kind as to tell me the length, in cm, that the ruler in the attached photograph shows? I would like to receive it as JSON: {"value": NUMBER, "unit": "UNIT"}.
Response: {"value": 8.2, "unit": "cm"}
